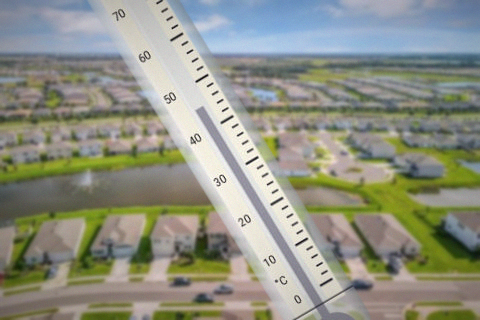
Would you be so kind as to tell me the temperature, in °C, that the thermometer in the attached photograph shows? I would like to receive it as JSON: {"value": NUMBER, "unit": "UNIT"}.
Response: {"value": 45, "unit": "°C"}
